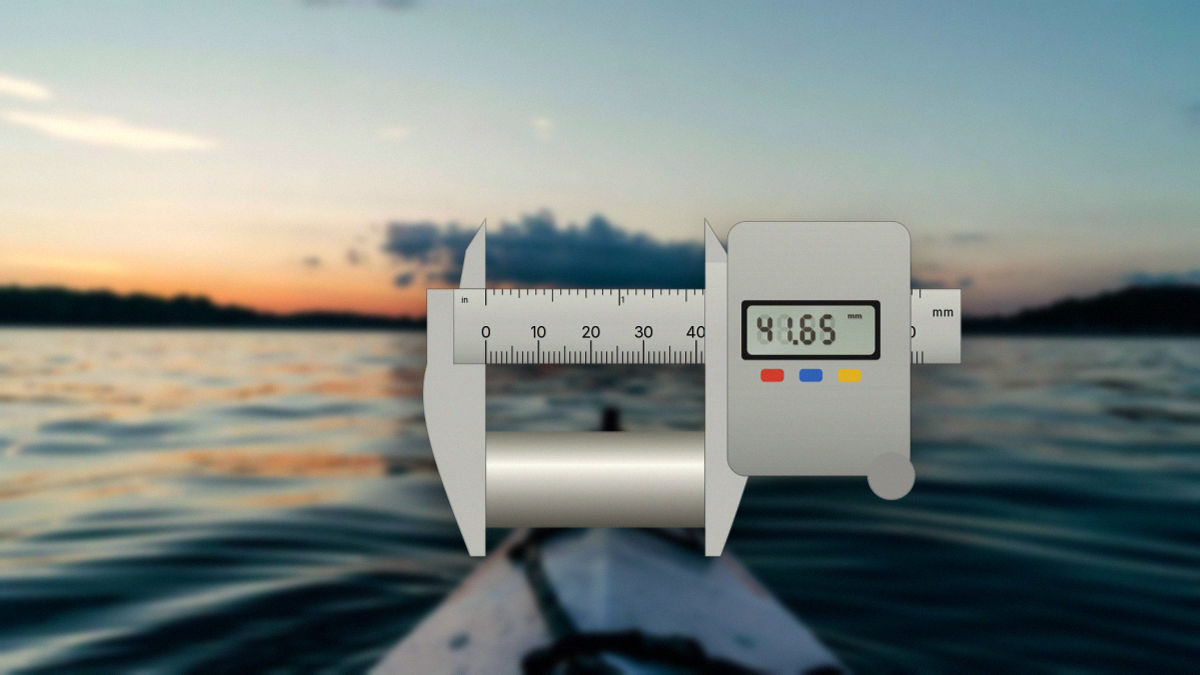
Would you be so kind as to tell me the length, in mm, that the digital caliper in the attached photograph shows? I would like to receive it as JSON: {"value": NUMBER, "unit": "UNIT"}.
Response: {"value": 41.65, "unit": "mm"}
